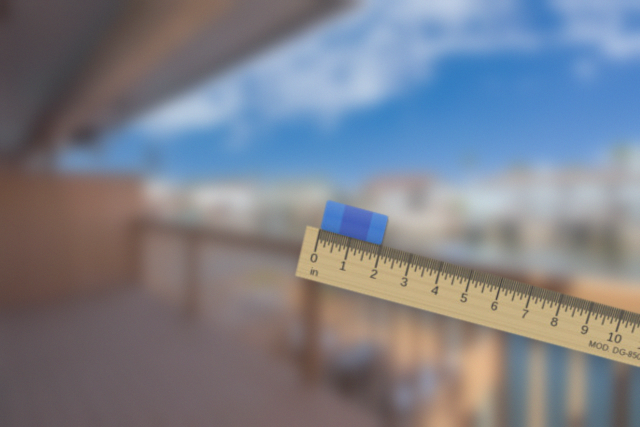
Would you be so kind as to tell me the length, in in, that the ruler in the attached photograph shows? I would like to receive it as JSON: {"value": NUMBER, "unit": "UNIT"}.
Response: {"value": 2, "unit": "in"}
